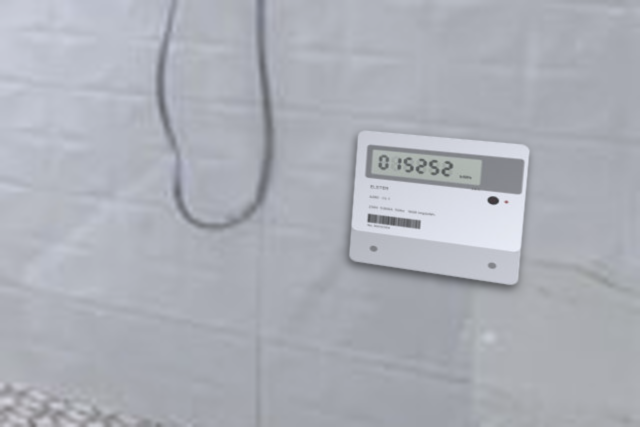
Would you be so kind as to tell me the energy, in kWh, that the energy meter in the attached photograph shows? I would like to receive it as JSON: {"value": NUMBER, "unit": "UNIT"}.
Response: {"value": 15252, "unit": "kWh"}
